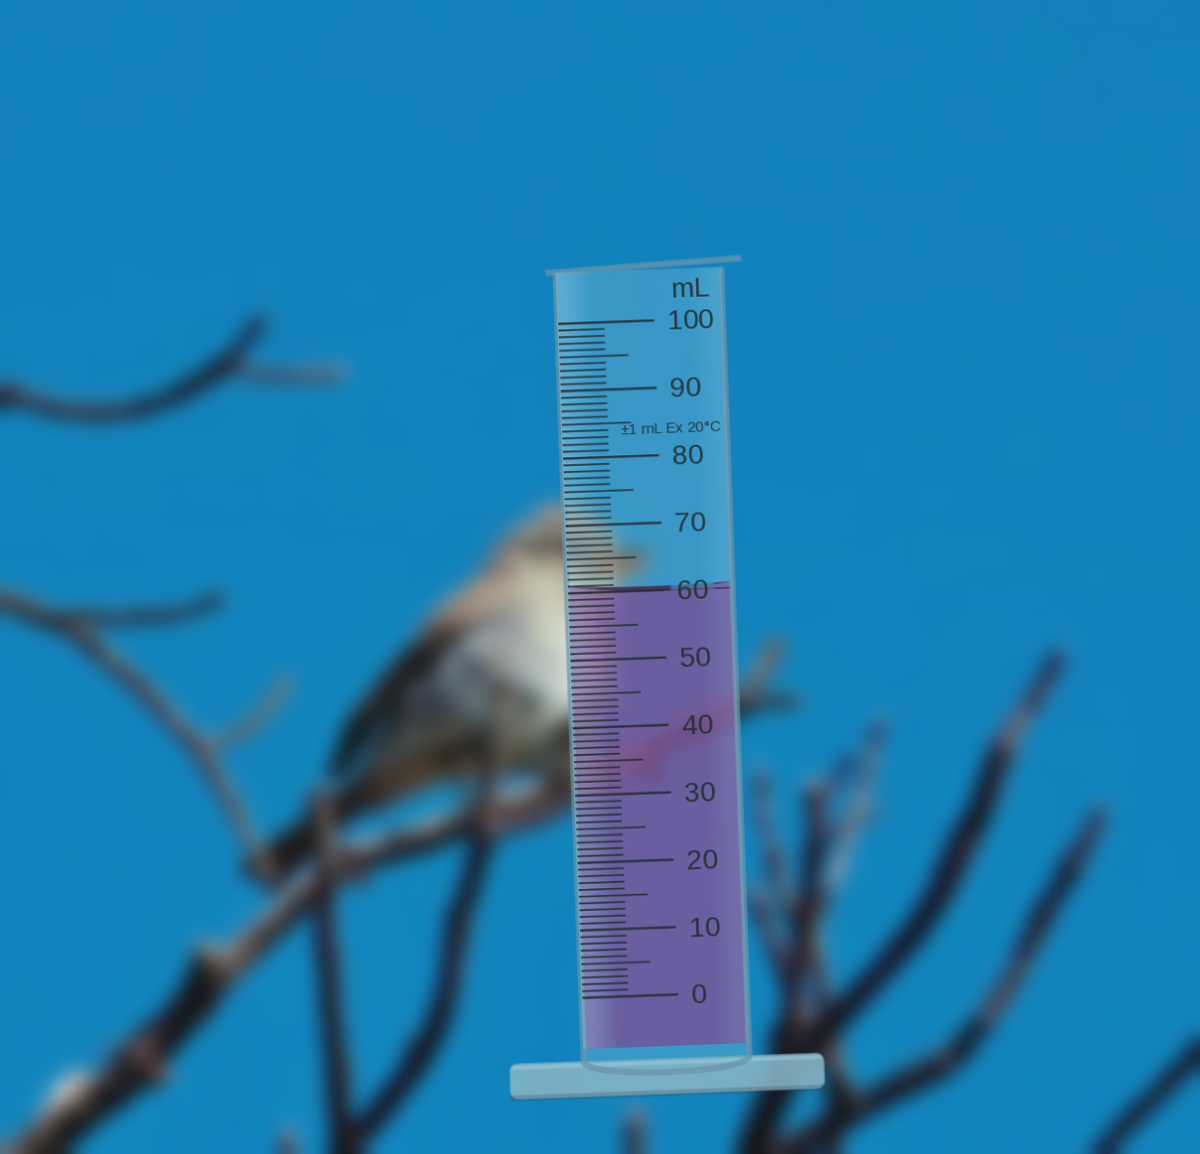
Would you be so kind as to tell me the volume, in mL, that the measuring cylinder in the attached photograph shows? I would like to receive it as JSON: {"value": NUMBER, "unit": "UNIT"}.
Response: {"value": 60, "unit": "mL"}
